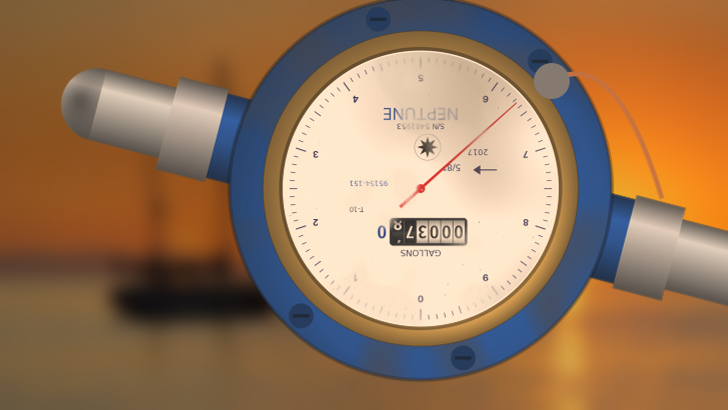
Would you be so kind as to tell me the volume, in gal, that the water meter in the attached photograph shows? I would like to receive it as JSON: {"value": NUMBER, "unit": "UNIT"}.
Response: {"value": 3776.3, "unit": "gal"}
